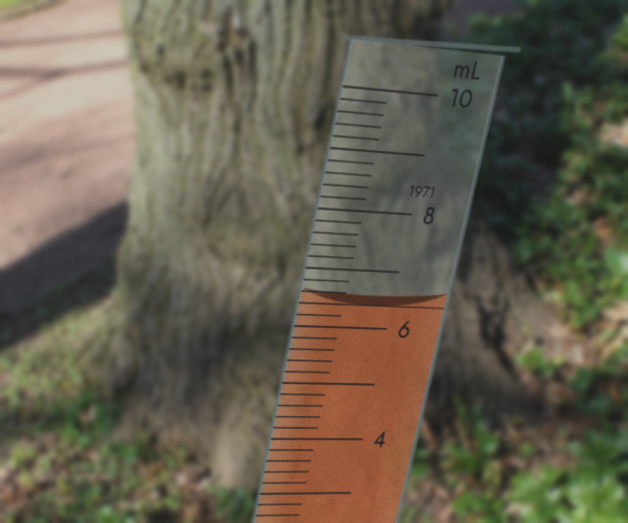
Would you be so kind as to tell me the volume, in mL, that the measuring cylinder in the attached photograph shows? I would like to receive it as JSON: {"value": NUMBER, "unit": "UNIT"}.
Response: {"value": 6.4, "unit": "mL"}
